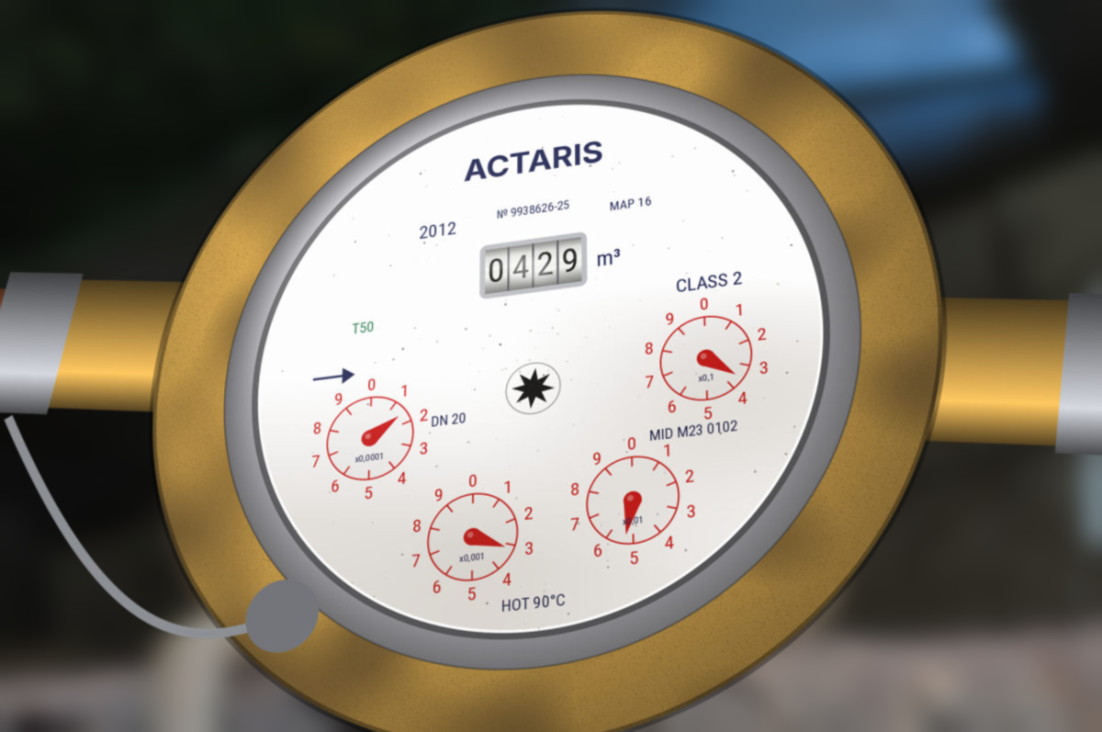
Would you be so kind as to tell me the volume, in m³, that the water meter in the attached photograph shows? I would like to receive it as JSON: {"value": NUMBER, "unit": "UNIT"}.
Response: {"value": 429.3531, "unit": "m³"}
